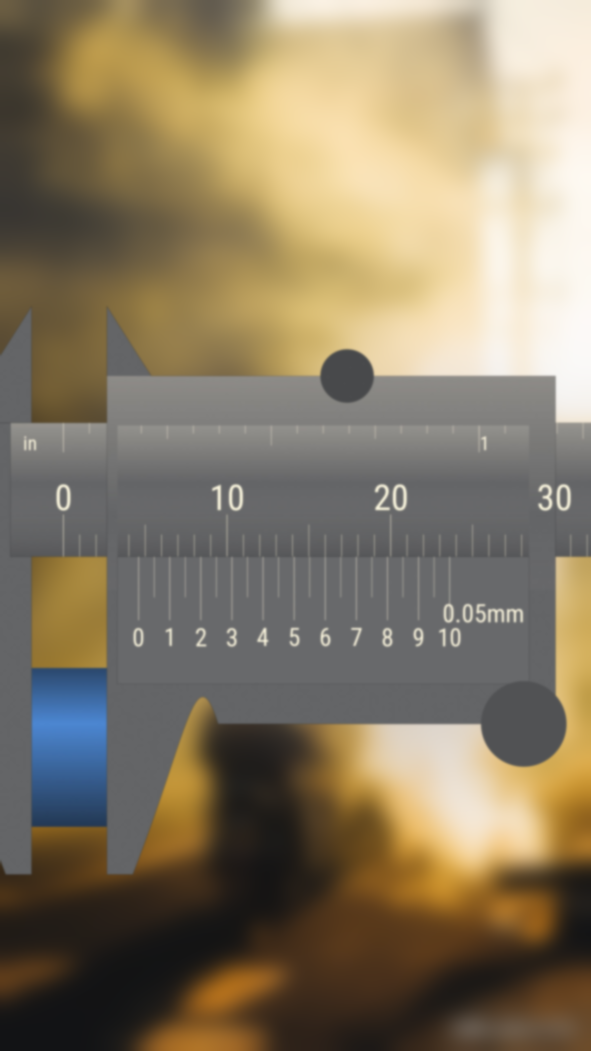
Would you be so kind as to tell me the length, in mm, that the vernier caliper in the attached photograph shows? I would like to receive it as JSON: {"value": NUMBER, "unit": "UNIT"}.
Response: {"value": 4.6, "unit": "mm"}
